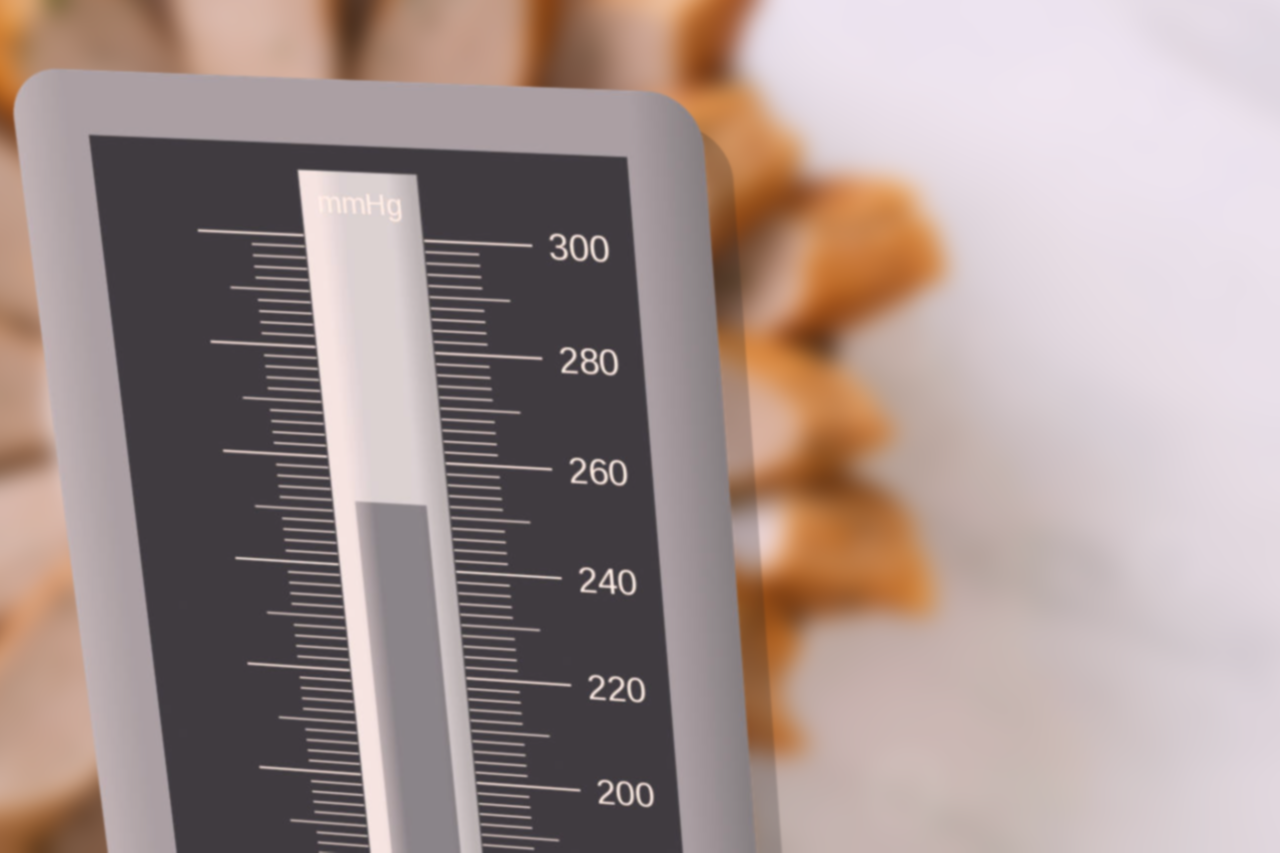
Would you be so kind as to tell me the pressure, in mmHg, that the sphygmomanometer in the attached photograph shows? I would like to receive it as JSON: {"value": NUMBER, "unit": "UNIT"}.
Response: {"value": 252, "unit": "mmHg"}
